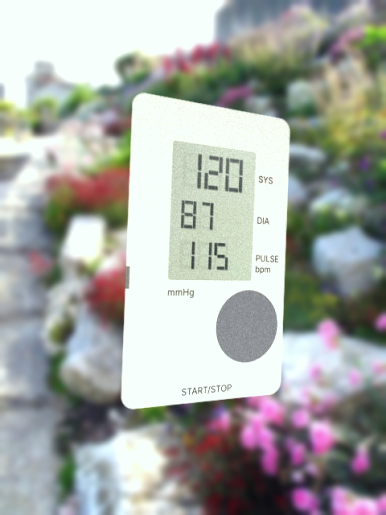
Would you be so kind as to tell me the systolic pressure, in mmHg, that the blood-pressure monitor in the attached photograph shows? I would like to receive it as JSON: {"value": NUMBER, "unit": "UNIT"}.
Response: {"value": 120, "unit": "mmHg"}
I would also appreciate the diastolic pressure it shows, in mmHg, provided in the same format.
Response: {"value": 87, "unit": "mmHg"}
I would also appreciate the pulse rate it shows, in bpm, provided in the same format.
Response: {"value": 115, "unit": "bpm"}
